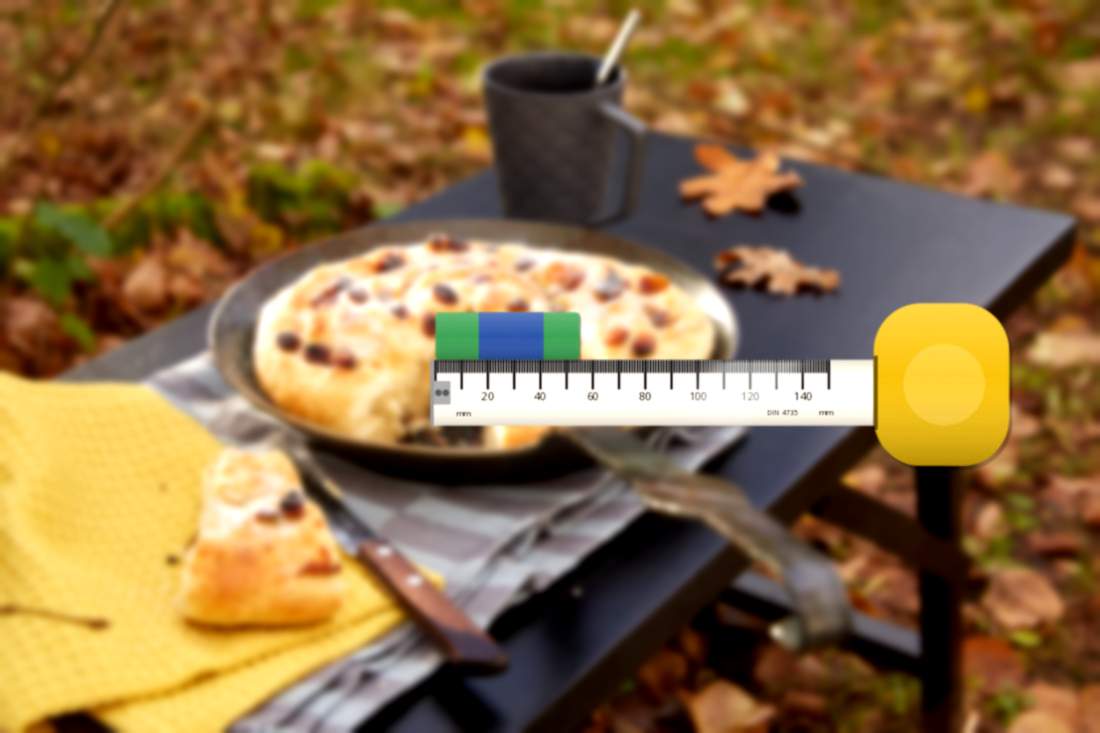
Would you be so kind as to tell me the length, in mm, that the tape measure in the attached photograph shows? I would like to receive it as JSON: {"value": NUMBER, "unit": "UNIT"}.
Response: {"value": 55, "unit": "mm"}
